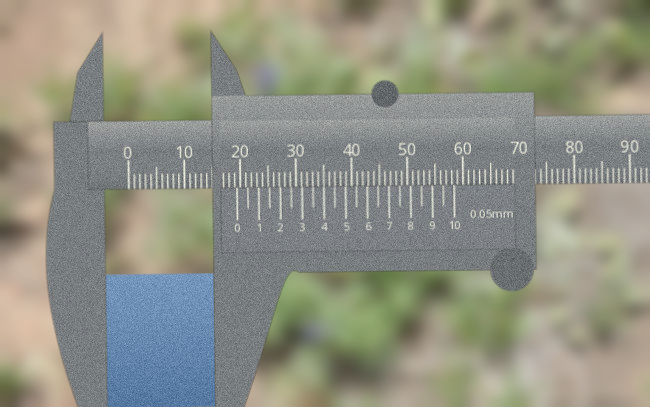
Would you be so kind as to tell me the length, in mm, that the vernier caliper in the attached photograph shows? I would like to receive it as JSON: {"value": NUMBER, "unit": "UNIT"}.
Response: {"value": 19.4, "unit": "mm"}
